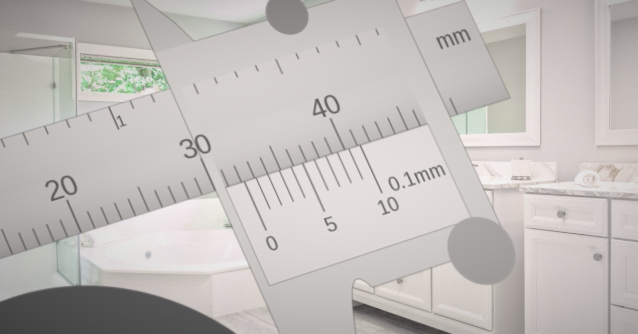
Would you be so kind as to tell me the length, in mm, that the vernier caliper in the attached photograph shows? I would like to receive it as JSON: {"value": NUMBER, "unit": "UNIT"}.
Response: {"value": 32.2, "unit": "mm"}
